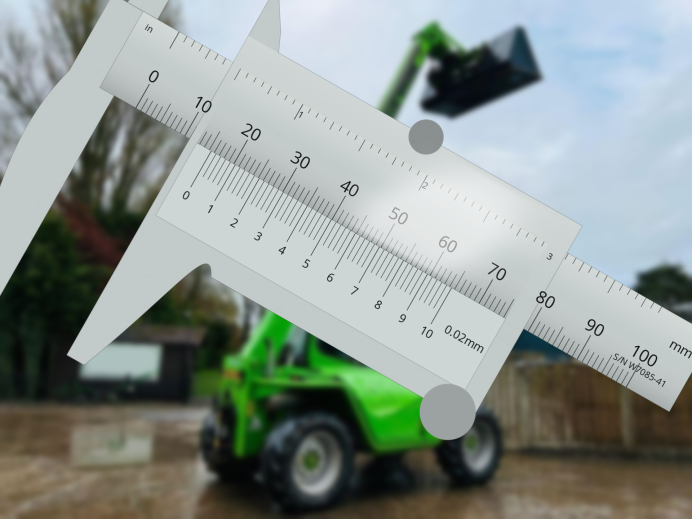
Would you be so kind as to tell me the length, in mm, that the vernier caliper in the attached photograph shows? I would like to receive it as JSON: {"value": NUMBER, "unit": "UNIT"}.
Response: {"value": 15.4, "unit": "mm"}
